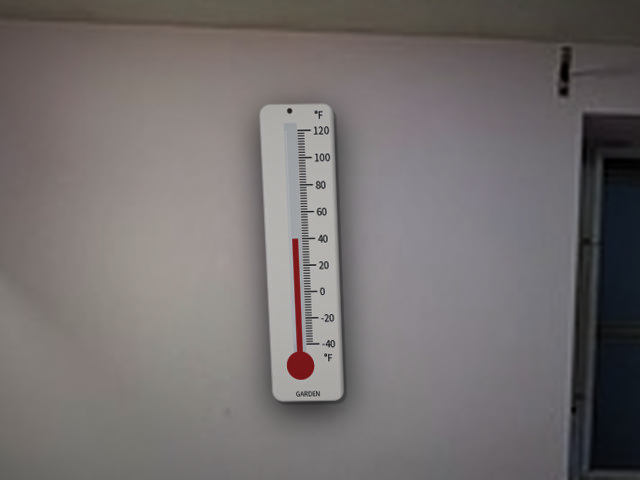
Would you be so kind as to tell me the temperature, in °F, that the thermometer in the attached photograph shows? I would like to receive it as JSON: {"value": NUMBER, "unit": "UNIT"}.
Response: {"value": 40, "unit": "°F"}
